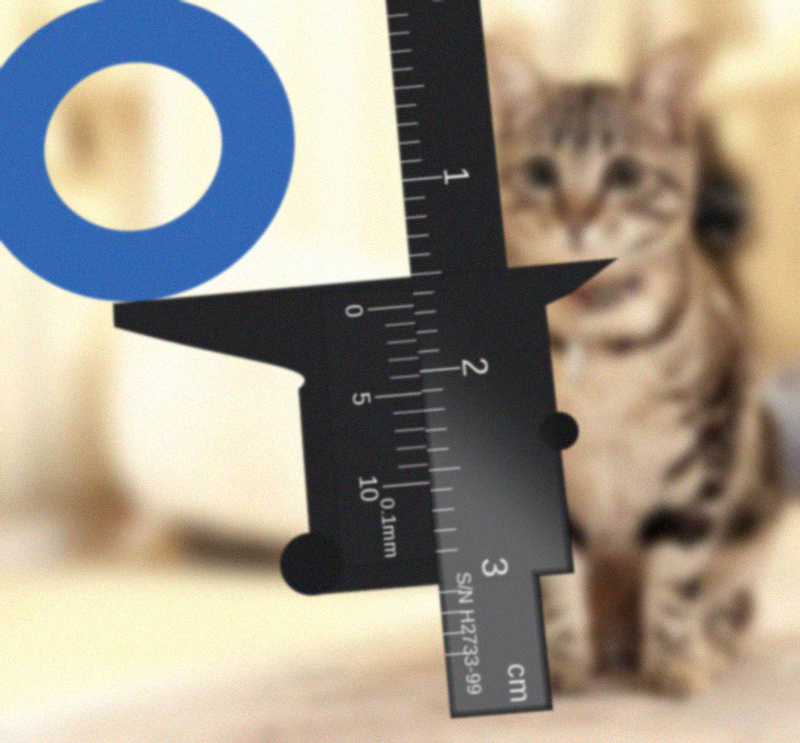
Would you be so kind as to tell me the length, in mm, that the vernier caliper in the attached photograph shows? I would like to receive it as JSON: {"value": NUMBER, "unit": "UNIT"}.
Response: {"value": 16.6, "unit": "mm"}
